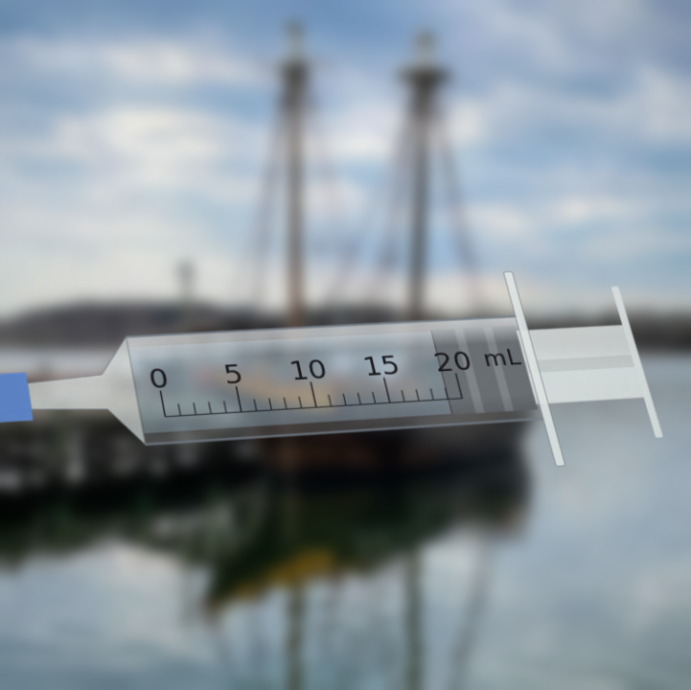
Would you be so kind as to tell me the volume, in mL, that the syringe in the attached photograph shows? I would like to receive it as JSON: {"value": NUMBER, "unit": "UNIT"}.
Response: {"value": 19, "unit": "mL"}
